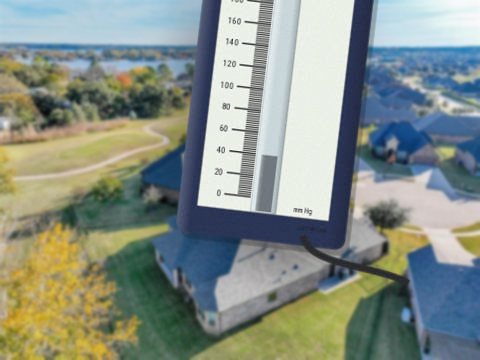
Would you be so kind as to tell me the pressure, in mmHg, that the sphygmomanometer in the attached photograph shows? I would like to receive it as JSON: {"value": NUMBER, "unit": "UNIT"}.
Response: {"value": 40, "unit": "mmHg"}
